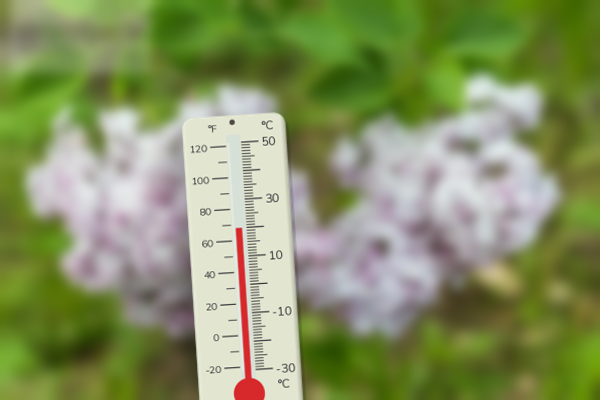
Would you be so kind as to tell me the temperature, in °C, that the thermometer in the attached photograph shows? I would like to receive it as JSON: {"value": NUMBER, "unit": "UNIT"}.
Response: {"value": 20, "unit": "°C"}
